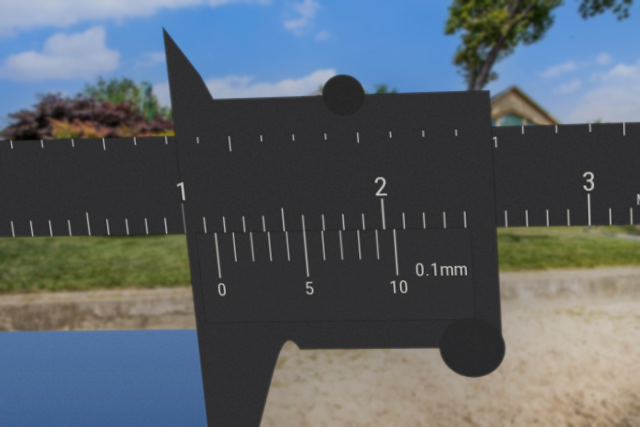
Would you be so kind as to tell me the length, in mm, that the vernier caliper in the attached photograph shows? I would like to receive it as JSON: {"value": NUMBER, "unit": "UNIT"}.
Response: {"value": 11.5, "unit": "mm"}
